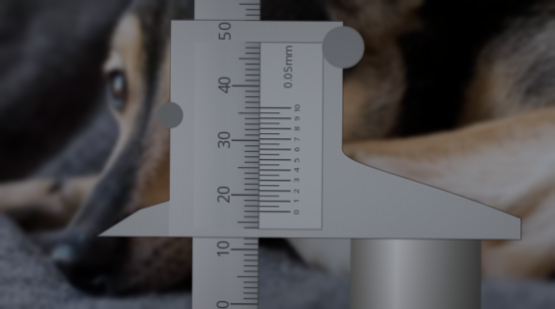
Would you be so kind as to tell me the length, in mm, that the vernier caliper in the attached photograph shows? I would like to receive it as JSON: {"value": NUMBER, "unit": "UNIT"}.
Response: {"value": 17.0, "unit": "mm"}
